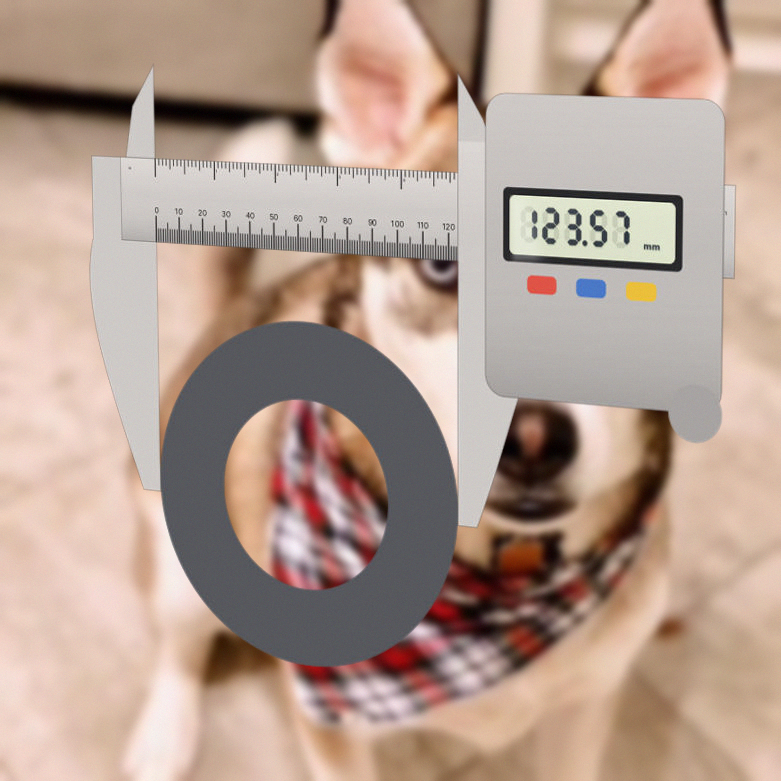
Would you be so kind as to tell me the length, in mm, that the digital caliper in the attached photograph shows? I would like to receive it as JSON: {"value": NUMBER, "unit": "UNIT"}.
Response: {"value": 123.57, "unit": "mm"}
